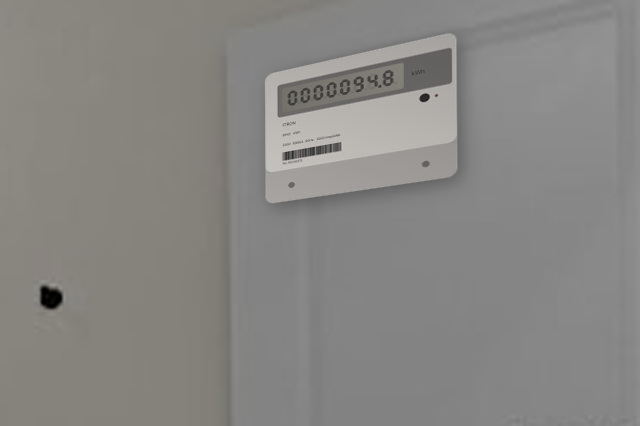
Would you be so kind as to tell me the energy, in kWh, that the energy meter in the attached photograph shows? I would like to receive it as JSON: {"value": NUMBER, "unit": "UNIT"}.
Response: {"value": 94.8, "unit": "kWh"}
